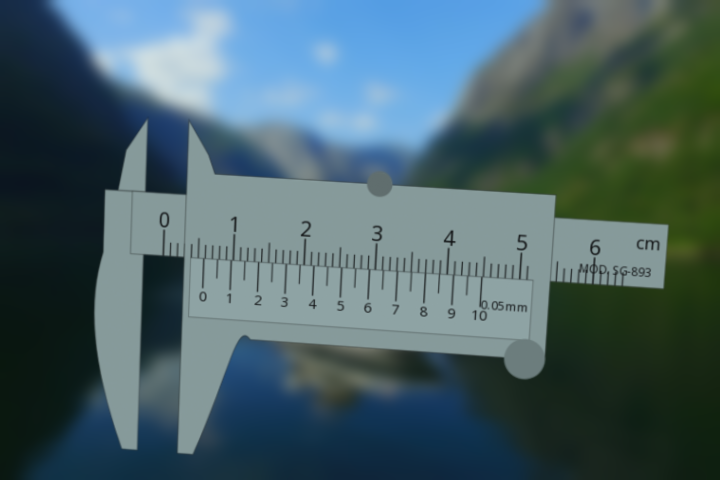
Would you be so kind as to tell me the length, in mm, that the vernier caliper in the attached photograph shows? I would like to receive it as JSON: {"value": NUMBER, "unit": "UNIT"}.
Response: {"value": 5.8, "unit": "mm"}
